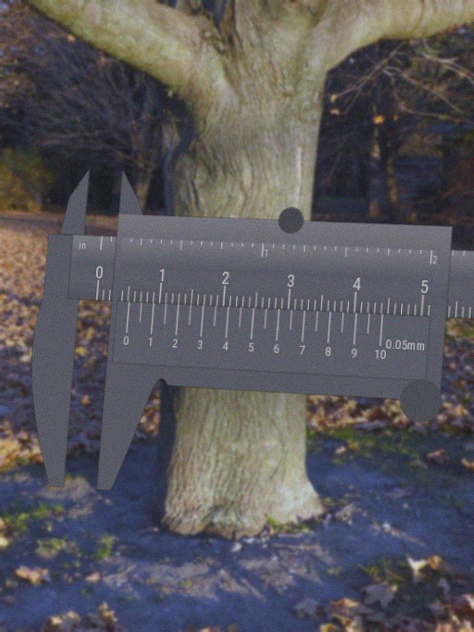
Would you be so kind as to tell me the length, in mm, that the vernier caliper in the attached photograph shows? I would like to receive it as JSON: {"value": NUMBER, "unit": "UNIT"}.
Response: {"value": 5.2, "unit": "mm"}
